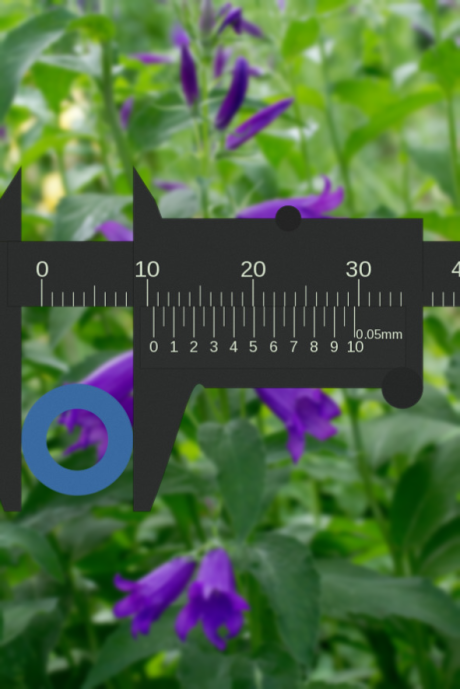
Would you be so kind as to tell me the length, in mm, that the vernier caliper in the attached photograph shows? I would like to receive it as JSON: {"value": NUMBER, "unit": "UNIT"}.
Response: {"value": 10.6, "unit": "mm"}
